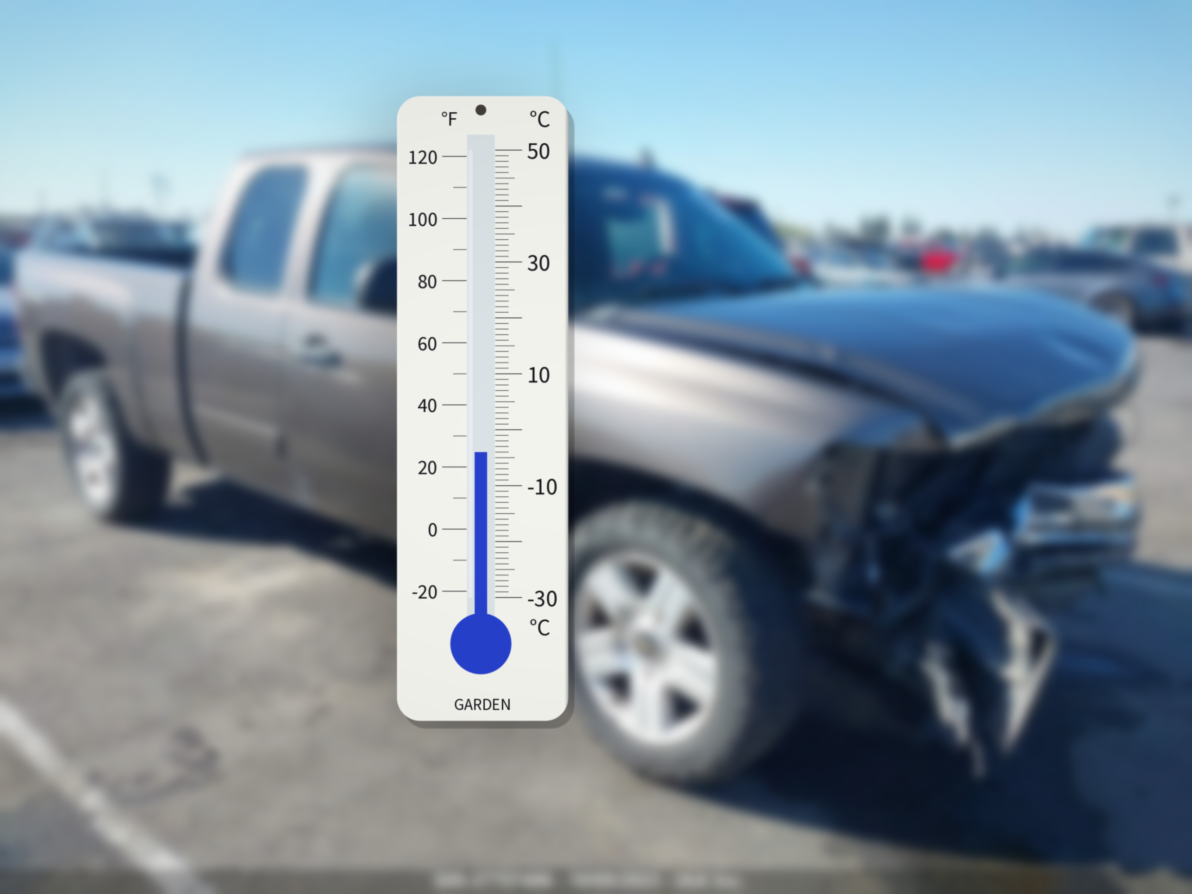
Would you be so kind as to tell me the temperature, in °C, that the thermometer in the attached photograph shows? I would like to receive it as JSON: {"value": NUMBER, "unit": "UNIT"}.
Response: {"value": -4, "unit": "°C"}
